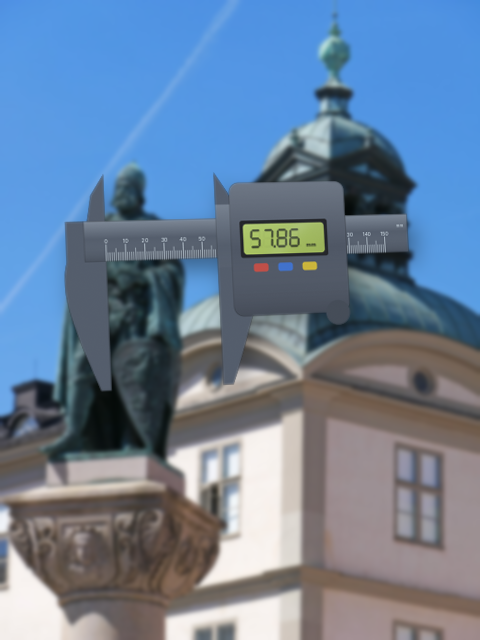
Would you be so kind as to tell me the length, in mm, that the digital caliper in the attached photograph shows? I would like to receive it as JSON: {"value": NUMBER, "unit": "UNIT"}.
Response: {"value": 57.86, "unit": "mm"}
